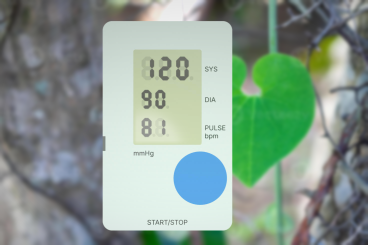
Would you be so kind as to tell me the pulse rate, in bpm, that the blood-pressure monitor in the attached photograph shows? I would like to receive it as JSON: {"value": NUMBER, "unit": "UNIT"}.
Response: {"value": 81, "unit": "bpm"}
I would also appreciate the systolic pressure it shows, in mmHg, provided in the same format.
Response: {"value": 120, "unit": "mmHg"}
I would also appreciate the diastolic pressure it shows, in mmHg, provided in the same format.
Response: {"value": 90, "unit": "mmHg"}
